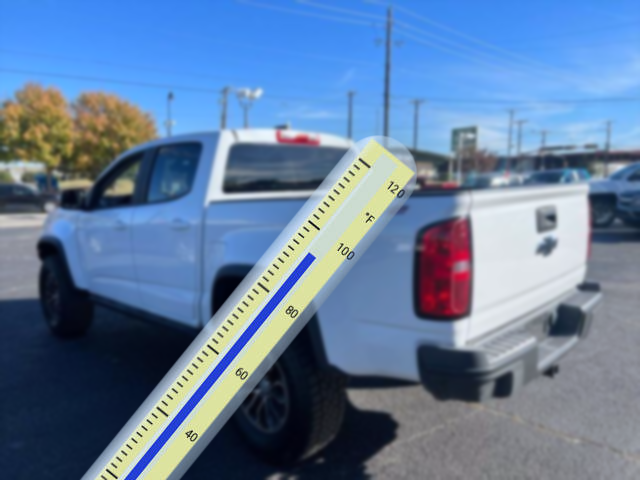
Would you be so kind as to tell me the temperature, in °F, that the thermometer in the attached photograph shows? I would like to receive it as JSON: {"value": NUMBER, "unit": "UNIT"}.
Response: {"value": 94, "unit": "°F"}
